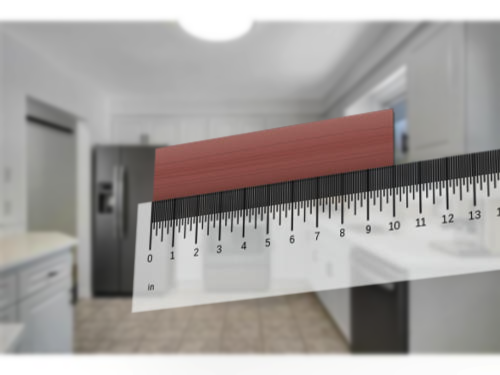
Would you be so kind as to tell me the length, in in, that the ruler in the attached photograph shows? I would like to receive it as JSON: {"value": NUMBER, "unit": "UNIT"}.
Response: {"value": 10, "unit": "in"}
